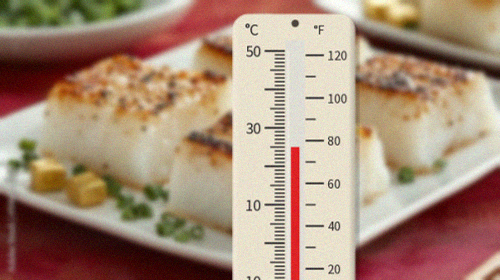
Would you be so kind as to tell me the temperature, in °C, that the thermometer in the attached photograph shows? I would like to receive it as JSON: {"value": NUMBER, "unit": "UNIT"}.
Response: {"value": 25, "unit": "°C"}
